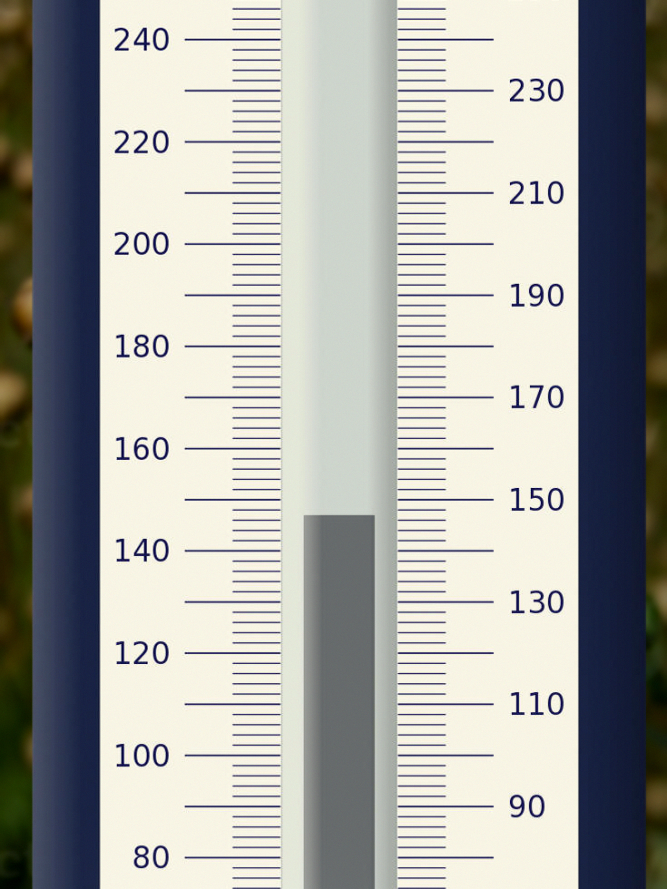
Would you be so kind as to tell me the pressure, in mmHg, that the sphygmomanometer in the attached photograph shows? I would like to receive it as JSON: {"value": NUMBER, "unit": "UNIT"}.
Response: {"value": 147, "unit": "mmHg"}
